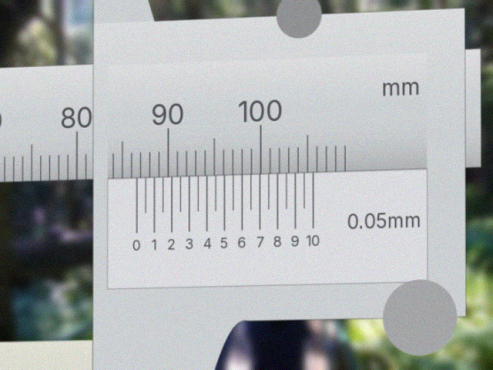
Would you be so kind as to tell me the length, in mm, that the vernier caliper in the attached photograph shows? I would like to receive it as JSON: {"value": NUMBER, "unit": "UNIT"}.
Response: {"value": 86.6, "unit": "mm"}
